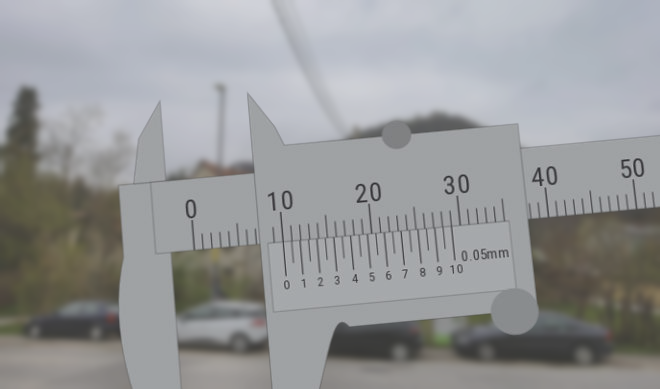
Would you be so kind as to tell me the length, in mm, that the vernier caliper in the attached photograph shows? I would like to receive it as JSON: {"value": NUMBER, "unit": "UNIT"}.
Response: {"value": 10.0, "unit": "mm"}
